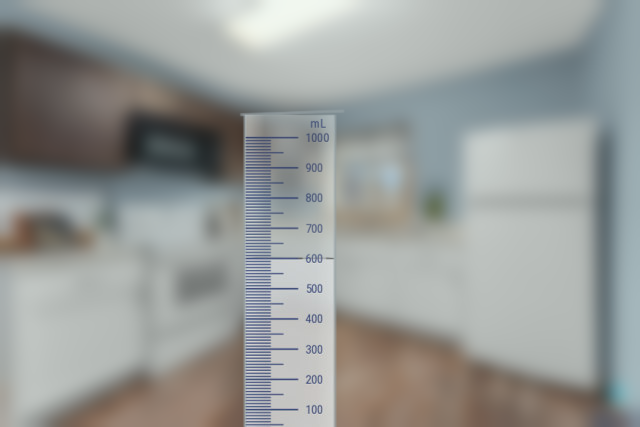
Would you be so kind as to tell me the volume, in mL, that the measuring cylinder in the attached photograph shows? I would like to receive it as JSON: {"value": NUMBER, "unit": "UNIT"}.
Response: {"value": 600, "unit": "mL"}
